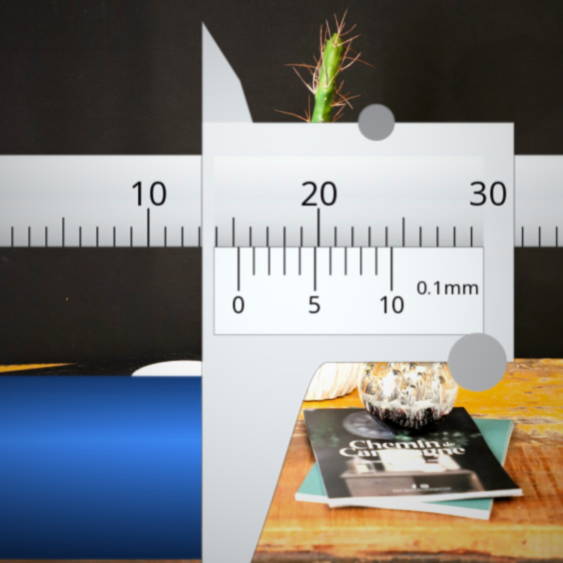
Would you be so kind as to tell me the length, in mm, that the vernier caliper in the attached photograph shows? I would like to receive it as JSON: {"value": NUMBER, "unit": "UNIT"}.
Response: {"value": 15.3, "unit": "mm"}
